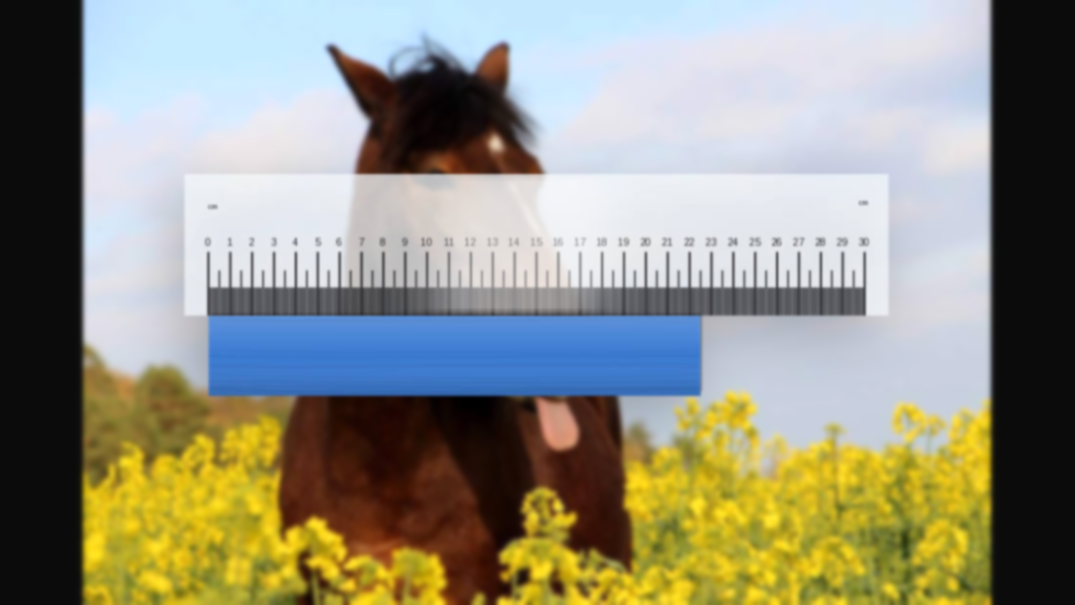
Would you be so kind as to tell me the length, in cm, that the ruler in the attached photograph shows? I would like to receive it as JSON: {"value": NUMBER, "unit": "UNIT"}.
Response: {"value": 22.5, "unit": "cm"}
